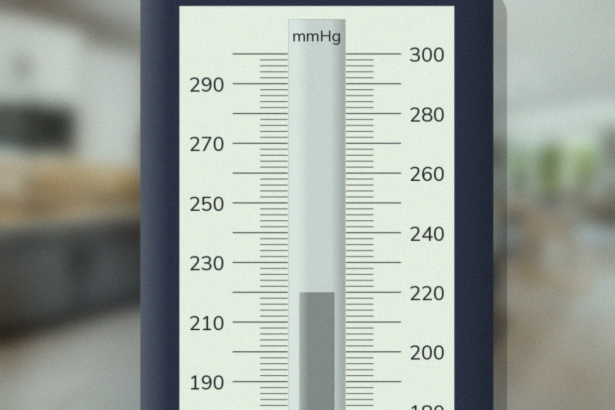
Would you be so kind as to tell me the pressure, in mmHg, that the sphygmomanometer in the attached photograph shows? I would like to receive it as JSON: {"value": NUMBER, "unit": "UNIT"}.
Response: {"value": 220, "unit": "mmHg"}
